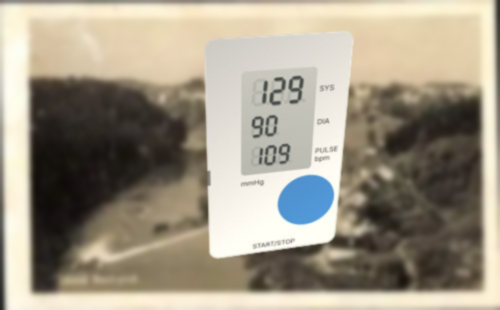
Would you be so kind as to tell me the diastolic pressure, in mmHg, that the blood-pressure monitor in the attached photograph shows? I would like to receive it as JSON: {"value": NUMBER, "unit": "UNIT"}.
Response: {"value": 90, "unit": "mmHg"}
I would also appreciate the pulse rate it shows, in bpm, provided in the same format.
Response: {"value": 109, "unit": "bpm"}
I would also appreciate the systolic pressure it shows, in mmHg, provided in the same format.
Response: {"value": 129, "unit": "mmHg"}
